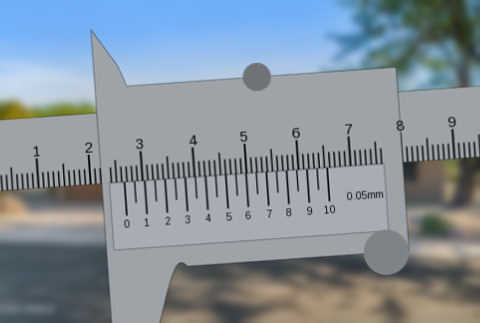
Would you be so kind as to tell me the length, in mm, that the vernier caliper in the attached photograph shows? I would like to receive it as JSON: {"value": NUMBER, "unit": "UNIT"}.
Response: {"value": 26.5, "unit": "mm"}
